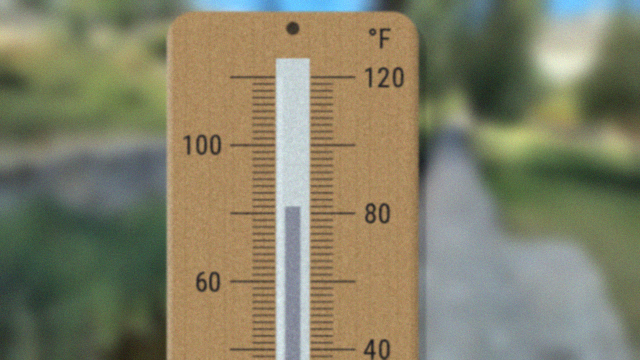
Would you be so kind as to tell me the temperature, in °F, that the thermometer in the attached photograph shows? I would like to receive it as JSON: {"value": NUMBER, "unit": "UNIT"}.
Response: {"value": 82, "unit": "°F"}
